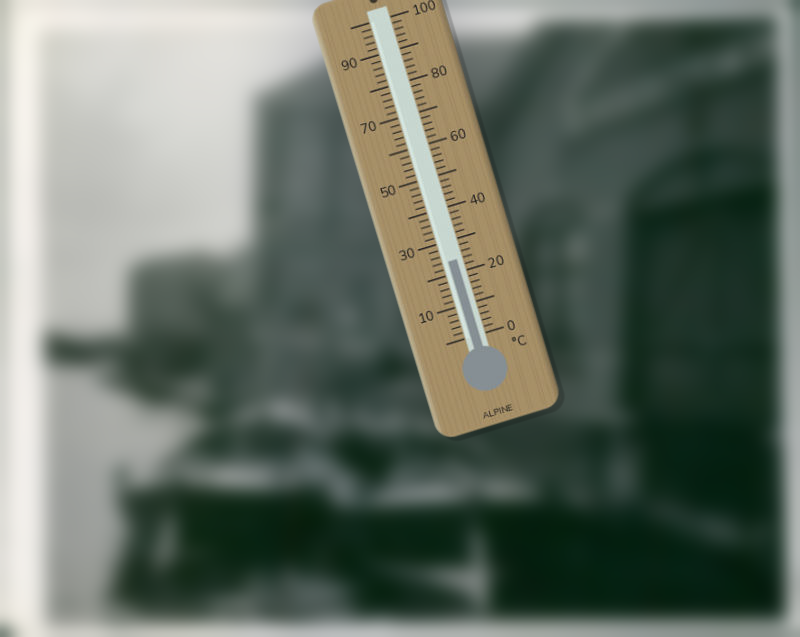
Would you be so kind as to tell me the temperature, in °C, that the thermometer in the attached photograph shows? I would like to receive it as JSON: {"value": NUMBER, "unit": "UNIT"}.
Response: {"value": 24, "unit": "°C"}
